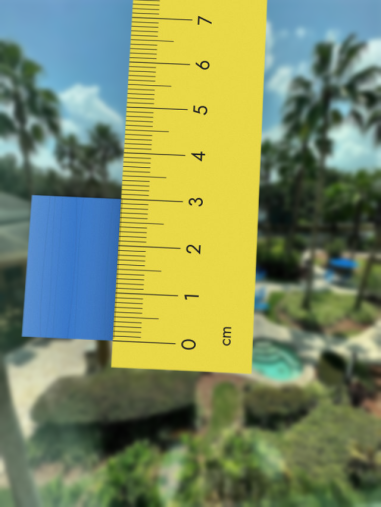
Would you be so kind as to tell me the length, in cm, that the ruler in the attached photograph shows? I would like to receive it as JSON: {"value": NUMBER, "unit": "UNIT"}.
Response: {"value": 3, "unit": "cm"}
